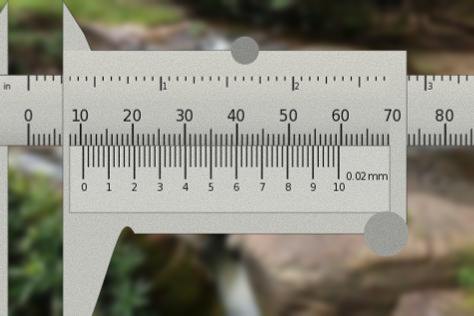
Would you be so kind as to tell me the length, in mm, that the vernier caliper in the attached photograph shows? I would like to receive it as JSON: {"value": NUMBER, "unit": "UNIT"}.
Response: {"value": 10.5, "unit": "mm"}
